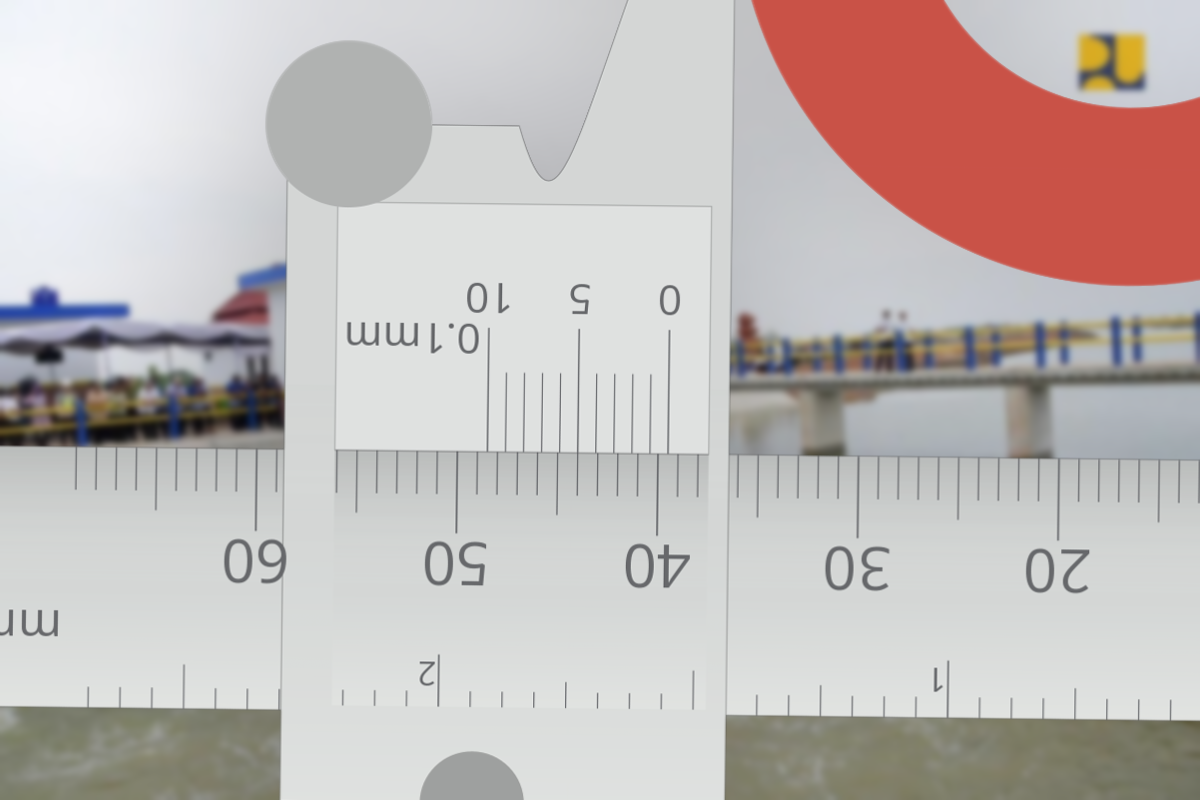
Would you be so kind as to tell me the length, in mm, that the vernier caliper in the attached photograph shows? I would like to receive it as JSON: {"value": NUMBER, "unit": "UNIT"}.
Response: {"value": 39.5, "unit": "mm"}
